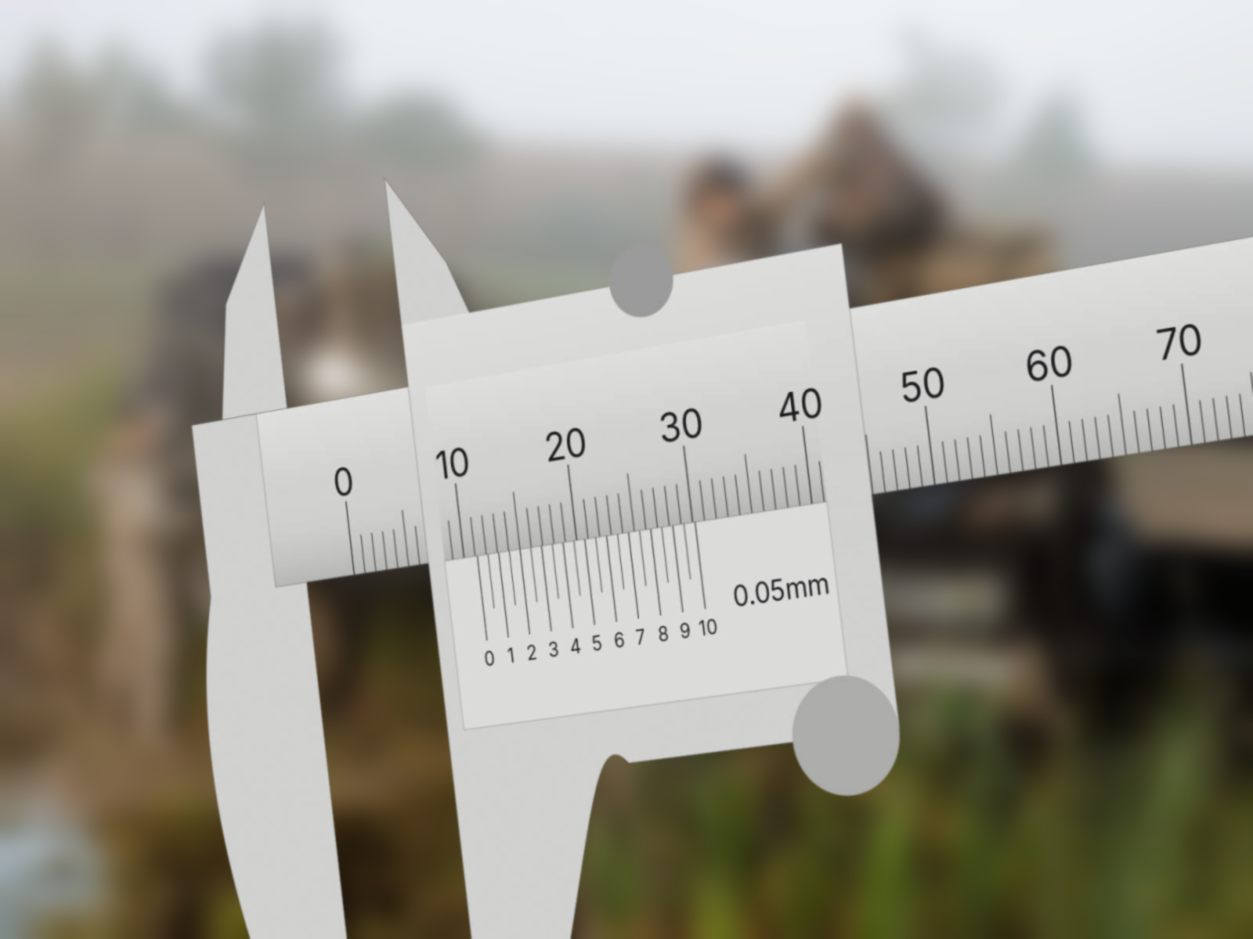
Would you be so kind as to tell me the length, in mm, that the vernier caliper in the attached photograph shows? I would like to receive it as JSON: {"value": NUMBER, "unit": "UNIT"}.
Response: {"value": 11.2, "unit": "mm"}
